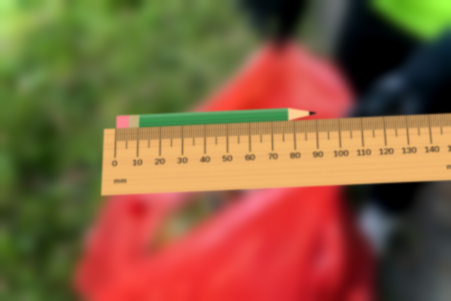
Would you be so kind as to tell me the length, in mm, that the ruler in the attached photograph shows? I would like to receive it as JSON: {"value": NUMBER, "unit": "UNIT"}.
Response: {"value": 90, "unit": "mm"}
